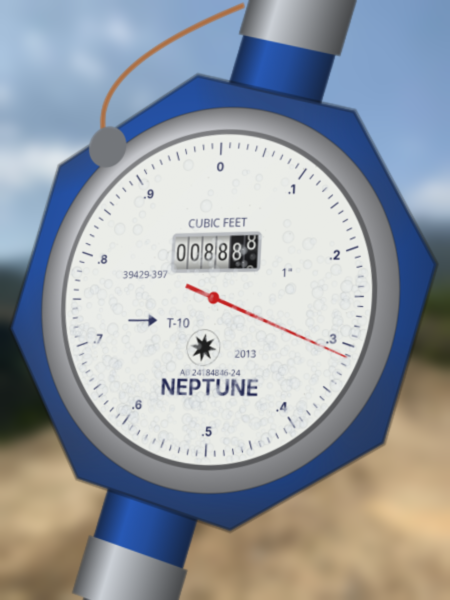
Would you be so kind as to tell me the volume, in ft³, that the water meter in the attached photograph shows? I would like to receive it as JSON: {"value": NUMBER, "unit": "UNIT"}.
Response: {"value": 8888.31, "unit": "ft³"}
